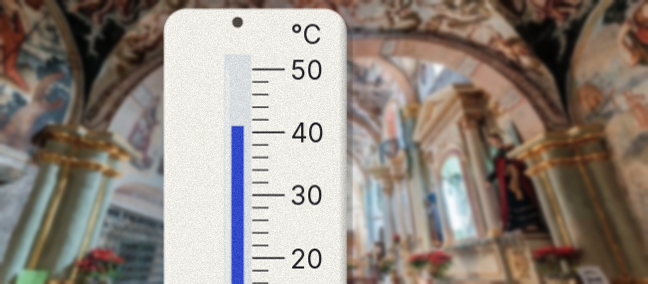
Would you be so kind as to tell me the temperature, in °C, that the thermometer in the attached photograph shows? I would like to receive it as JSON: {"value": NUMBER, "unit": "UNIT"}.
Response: {"value": 41, "unit": "°C"}
